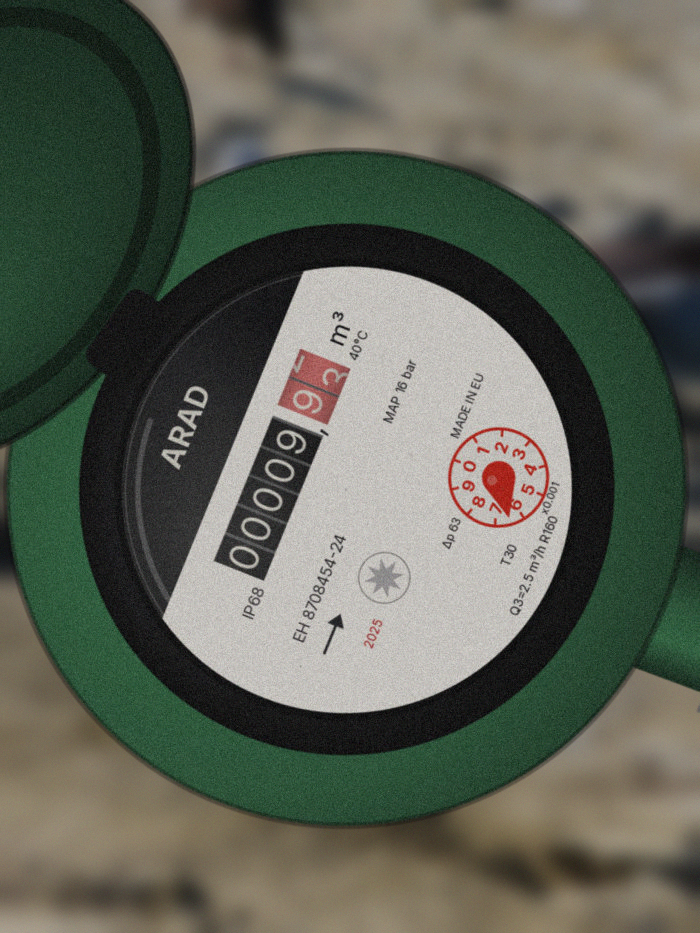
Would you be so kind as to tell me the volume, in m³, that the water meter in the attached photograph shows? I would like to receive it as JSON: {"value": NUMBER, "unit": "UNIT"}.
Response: {"value": 9.926, "unit": "m³"}
